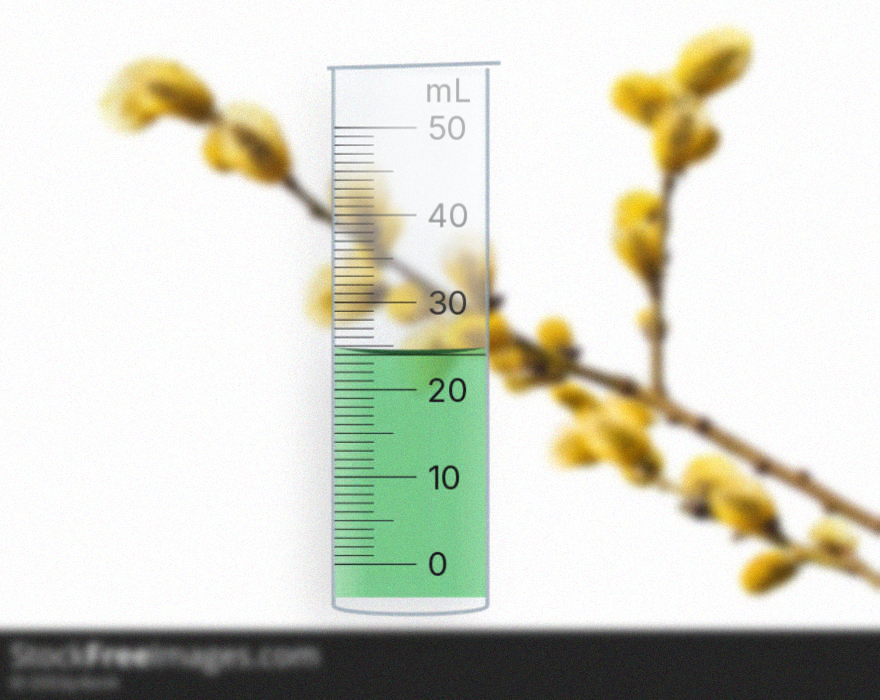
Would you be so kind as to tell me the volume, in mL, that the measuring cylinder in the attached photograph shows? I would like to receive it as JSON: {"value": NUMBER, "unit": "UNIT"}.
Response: {"value": 24, "unit": "mL"}
